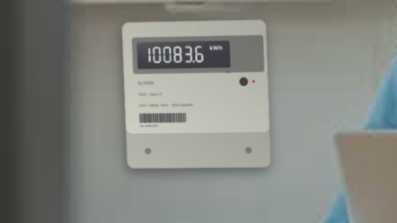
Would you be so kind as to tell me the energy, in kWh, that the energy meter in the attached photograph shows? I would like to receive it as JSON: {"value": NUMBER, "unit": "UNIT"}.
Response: {"value": 10083.6, "unit": "kWh"}
